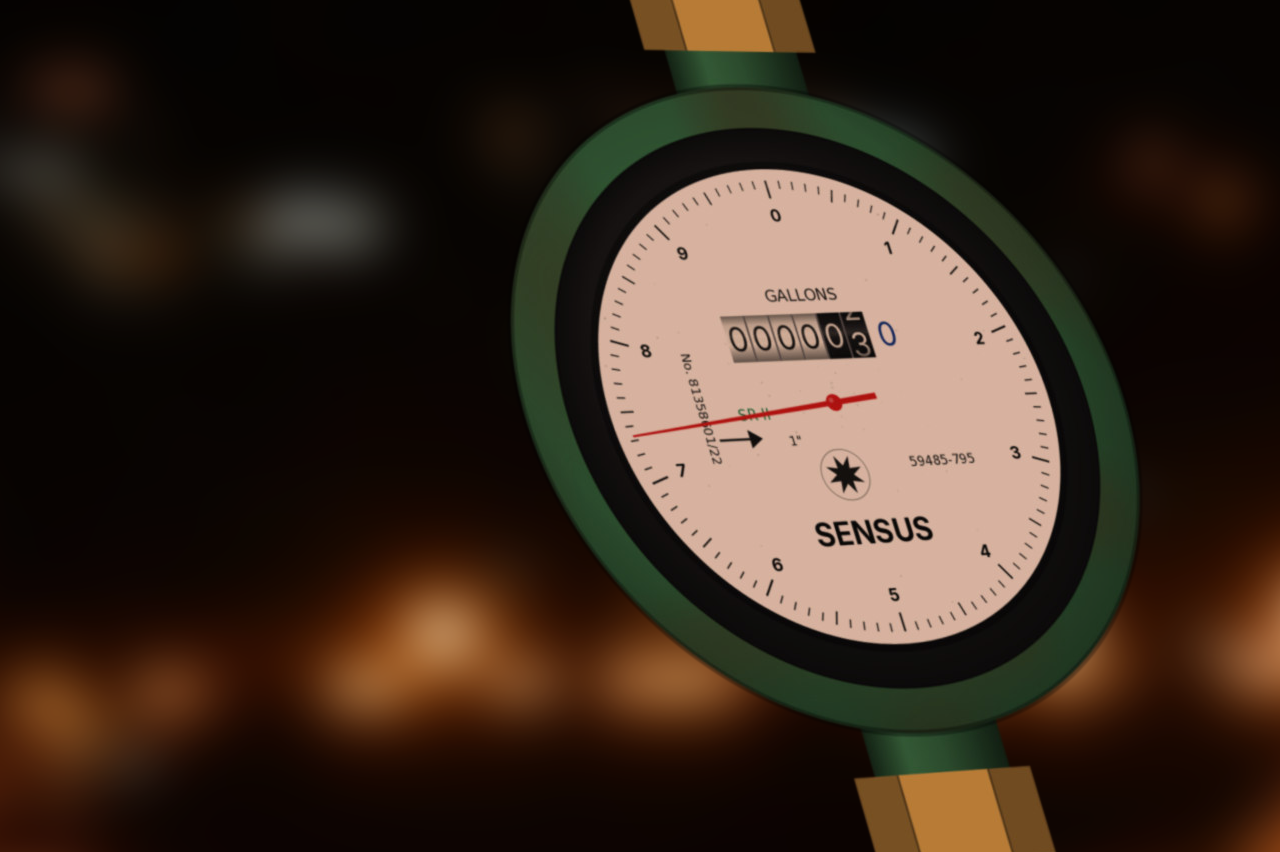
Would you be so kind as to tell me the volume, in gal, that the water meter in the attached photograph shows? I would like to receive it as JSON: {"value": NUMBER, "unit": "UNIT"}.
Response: {"value": 27.3, "unit": "gal"}
